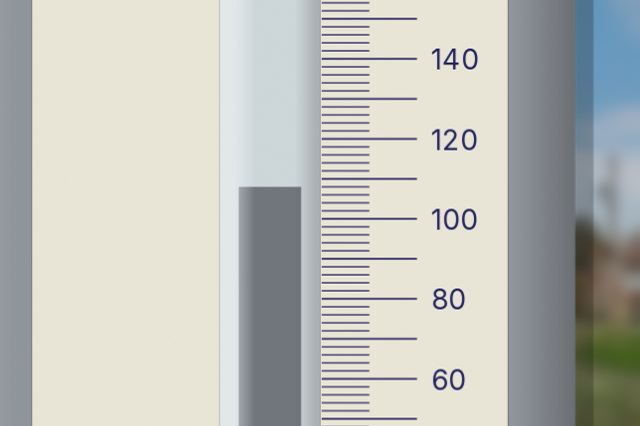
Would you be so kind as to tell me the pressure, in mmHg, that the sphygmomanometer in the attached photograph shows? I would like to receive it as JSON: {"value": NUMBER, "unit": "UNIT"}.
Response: {"value": 108, "unit": "mmHg"}
